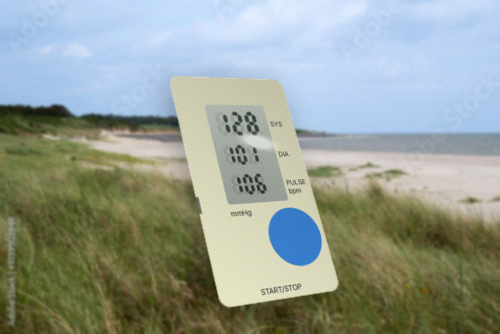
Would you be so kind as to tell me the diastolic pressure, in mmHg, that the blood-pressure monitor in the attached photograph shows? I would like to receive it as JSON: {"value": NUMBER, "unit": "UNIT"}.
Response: {"value": 101, "unit": "mmHg"}
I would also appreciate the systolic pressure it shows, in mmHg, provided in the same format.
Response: {"value": 128, "unit": "mmHg"}
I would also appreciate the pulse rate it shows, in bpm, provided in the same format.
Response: {"value": 106, "unit": "bpm"}
